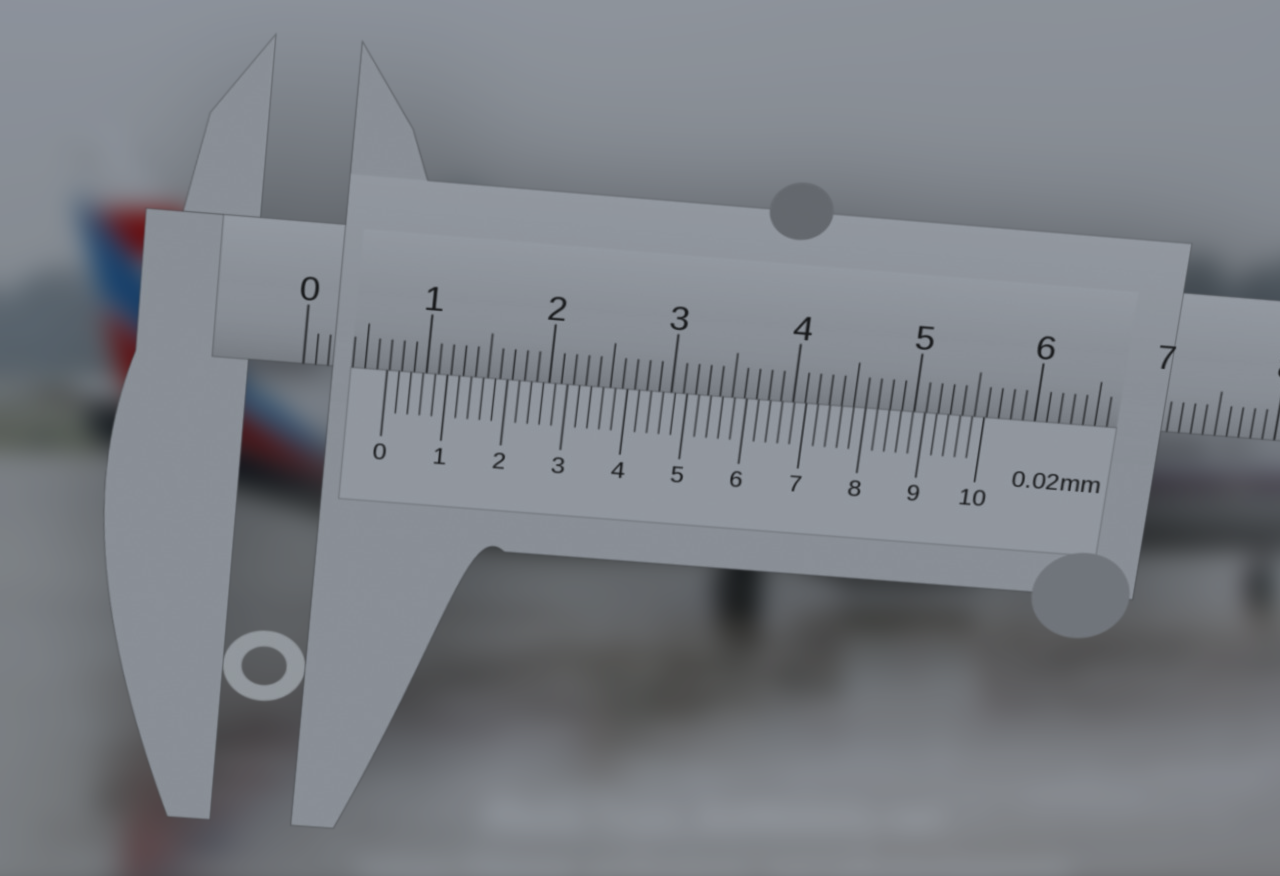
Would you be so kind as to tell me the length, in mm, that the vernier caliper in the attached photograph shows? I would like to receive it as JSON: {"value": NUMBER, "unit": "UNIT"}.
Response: {"value": 6.8, "unit": "mm"}
